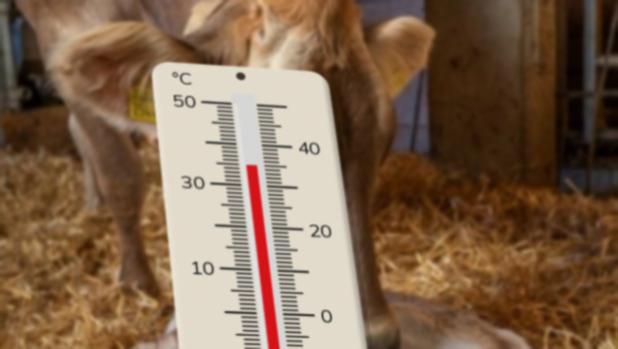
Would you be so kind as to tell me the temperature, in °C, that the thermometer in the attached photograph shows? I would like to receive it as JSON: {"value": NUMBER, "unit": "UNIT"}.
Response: {"value": 35, "unit": "°C"}
